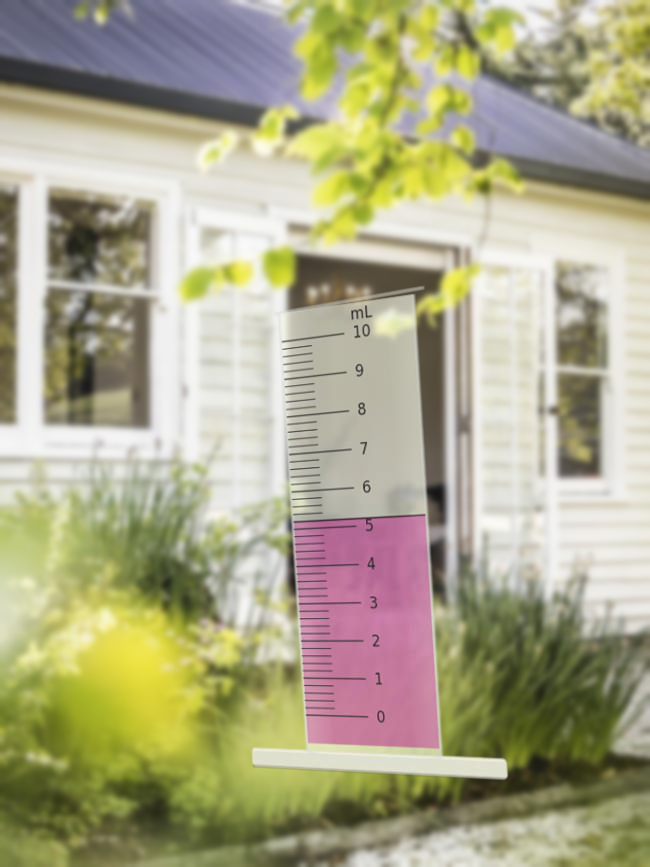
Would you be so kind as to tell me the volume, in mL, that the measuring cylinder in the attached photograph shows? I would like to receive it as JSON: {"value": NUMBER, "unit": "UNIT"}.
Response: {"value": 5.2, "unit": "mL"}
